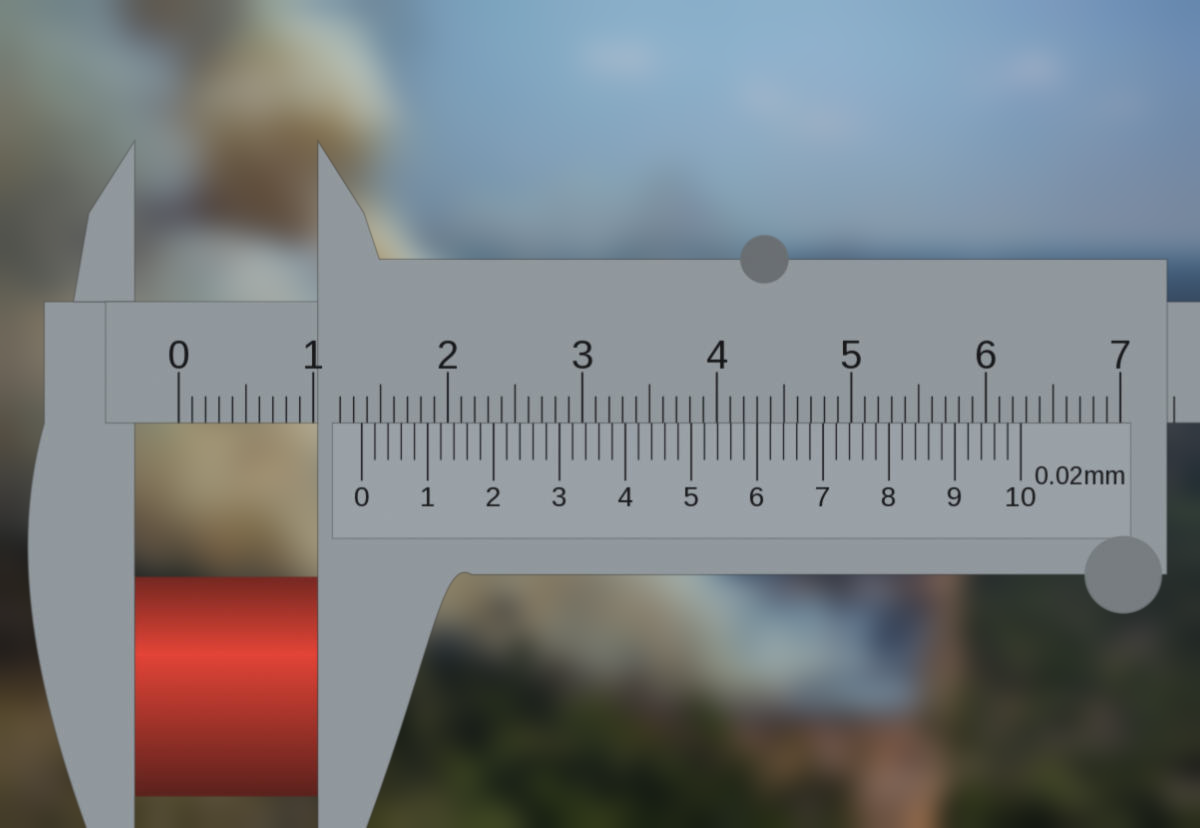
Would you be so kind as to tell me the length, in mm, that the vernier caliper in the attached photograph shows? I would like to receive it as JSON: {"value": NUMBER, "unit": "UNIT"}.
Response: {"value": 13.6, "unit": "mm"}
